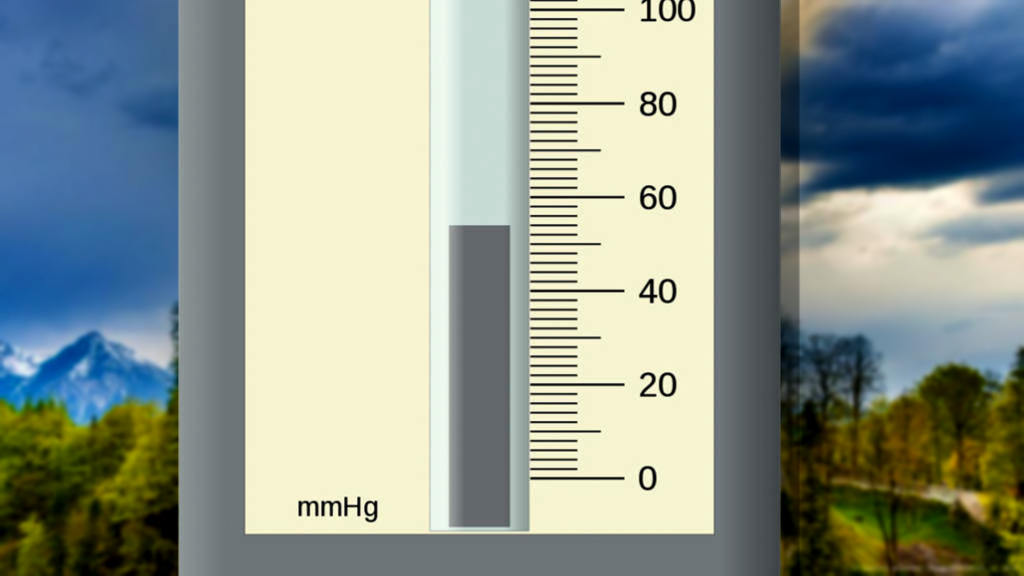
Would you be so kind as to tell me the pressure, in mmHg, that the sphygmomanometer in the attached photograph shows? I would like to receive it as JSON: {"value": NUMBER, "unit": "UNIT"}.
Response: {"value": 54, "unit": "mmHg"}
